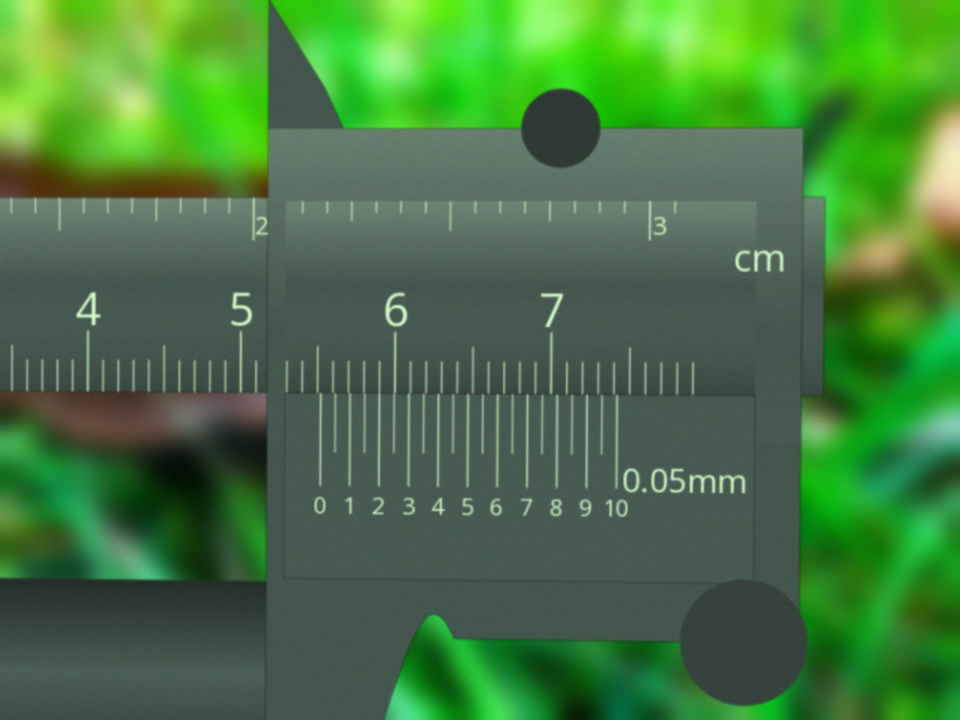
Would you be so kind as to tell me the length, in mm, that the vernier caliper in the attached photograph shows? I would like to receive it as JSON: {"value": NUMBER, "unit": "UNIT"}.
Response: {"value": 55.2, "unit": "mm"}
